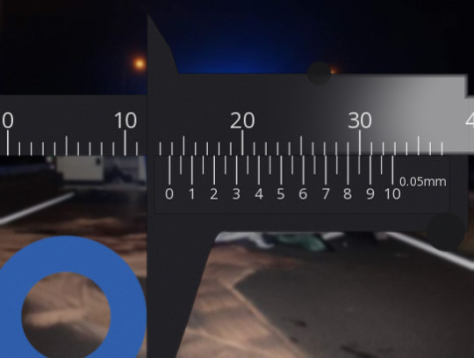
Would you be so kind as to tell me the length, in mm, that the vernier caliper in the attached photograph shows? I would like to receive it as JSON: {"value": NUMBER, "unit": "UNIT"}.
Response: {"value": 13.8, "unit": "mm"}
